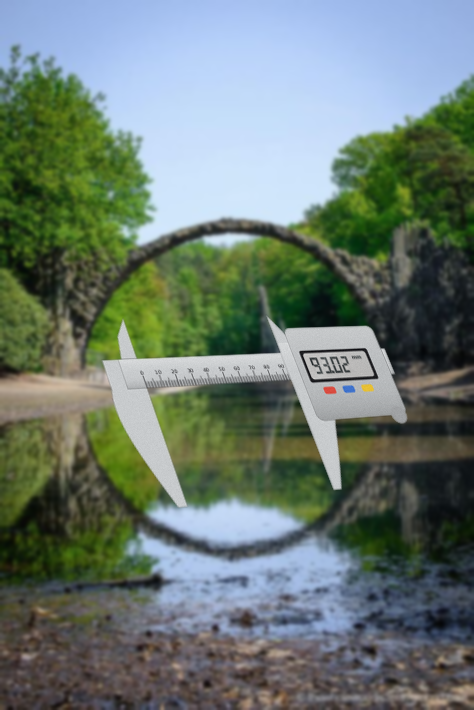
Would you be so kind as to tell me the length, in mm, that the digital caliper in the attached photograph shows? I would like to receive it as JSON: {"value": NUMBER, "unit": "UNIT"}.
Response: {"value": 93.02, "unit": "mm"}
